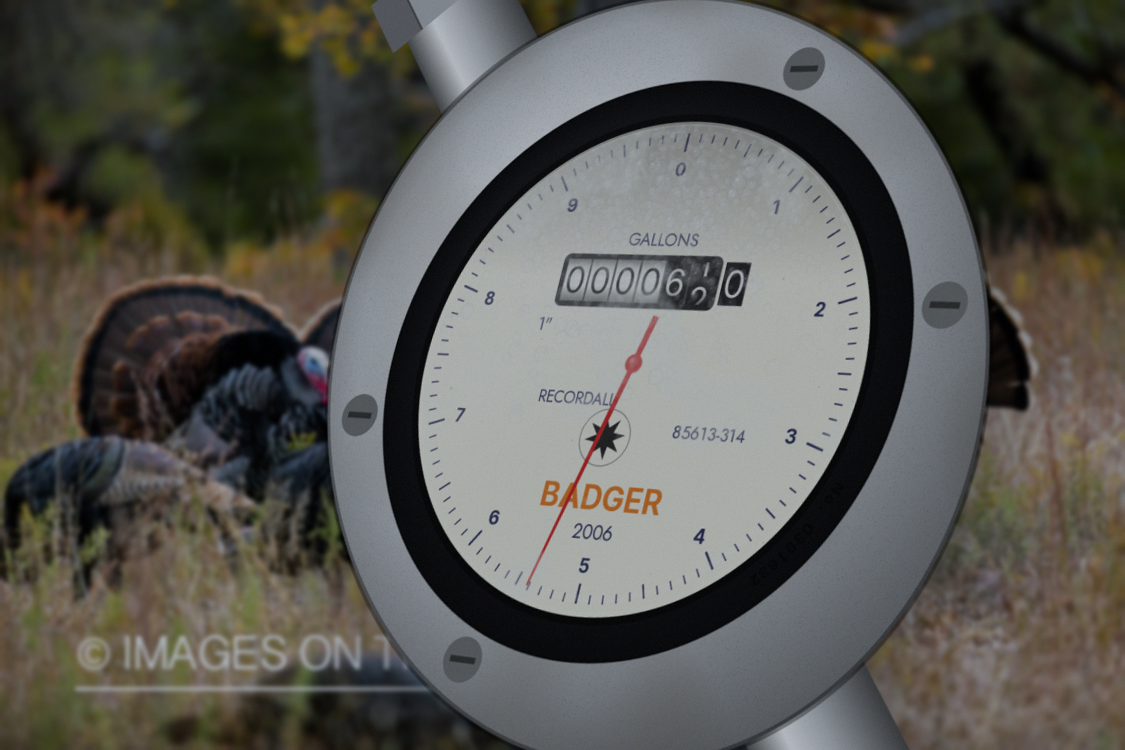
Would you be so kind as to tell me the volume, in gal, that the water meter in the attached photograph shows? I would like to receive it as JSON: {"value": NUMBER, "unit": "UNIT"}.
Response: {"value": 615.4, "unit": "gal"}
